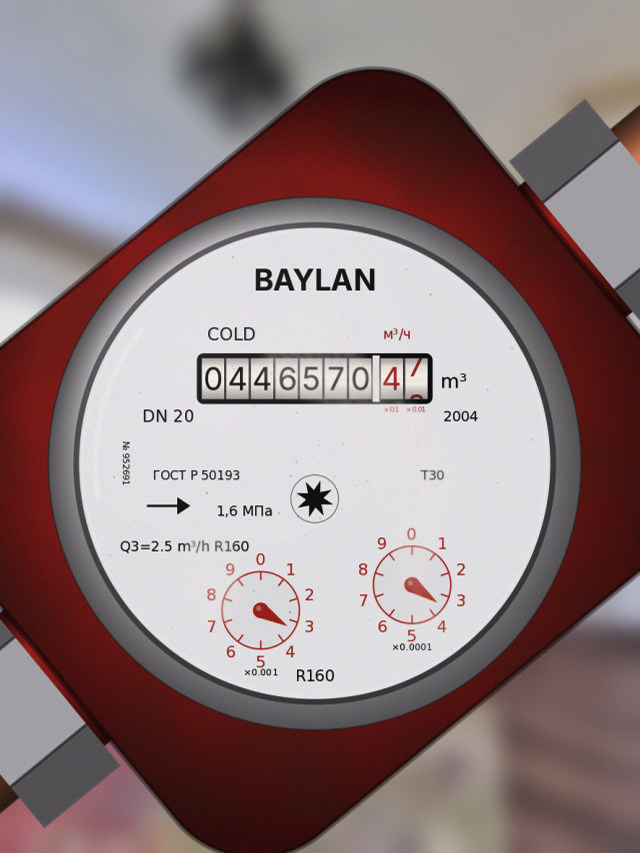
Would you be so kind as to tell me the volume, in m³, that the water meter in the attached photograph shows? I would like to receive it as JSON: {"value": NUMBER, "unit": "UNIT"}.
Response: {"value": 446570.4733, "unit": "m³"}
